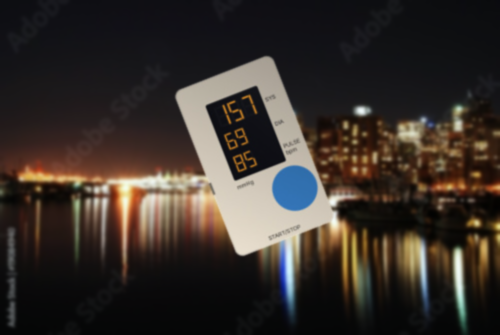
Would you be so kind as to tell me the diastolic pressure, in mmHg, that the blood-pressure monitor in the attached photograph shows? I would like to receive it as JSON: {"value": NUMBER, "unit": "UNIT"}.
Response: {"value": 69, "unit": "mmHg"}
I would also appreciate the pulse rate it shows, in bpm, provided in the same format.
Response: {"value": 85, "unit": "bpm"}
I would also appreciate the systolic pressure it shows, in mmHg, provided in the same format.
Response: {"value": 157, "unit": "mmHg"}
